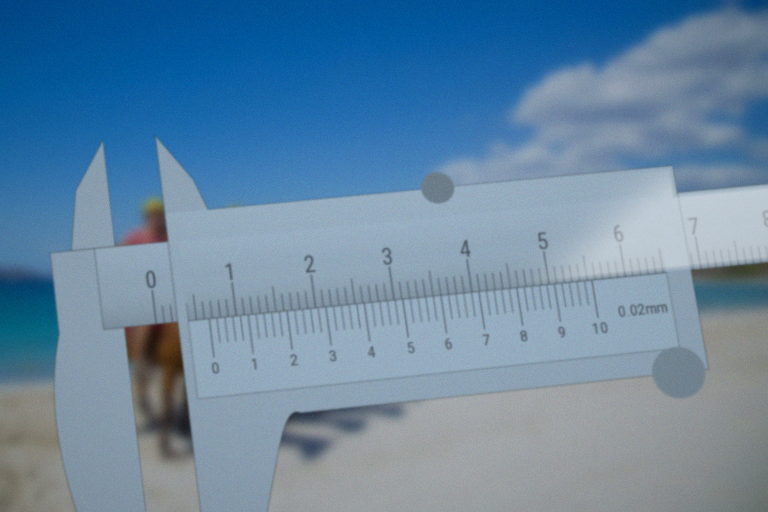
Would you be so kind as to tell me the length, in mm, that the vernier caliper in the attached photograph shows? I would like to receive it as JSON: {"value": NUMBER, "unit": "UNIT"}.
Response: {"value": 6.6, "unit": "mm"}
